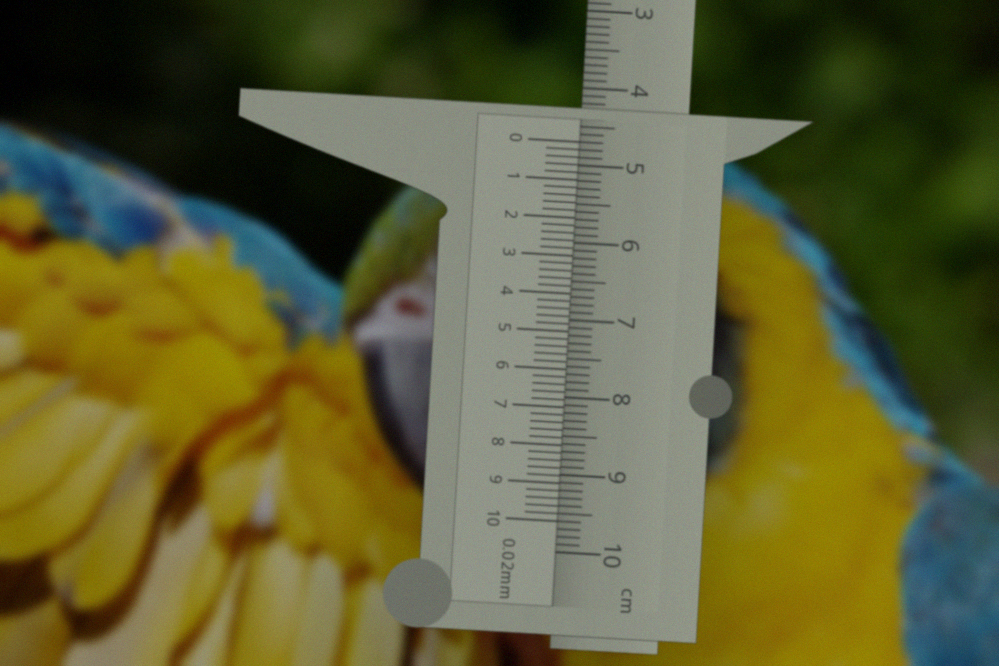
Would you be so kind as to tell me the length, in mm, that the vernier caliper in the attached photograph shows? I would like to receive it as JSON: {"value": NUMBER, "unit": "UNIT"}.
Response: {"value": 47.0, "unit": "mm"}
